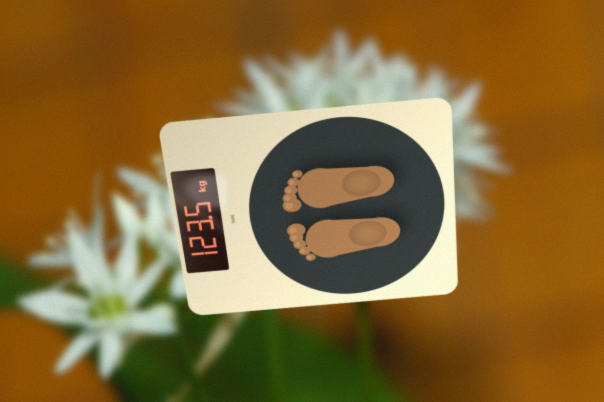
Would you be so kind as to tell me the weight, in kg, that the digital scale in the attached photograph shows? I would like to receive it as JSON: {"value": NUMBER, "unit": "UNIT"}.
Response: {"value": 123.5, "unit": "kg"}
